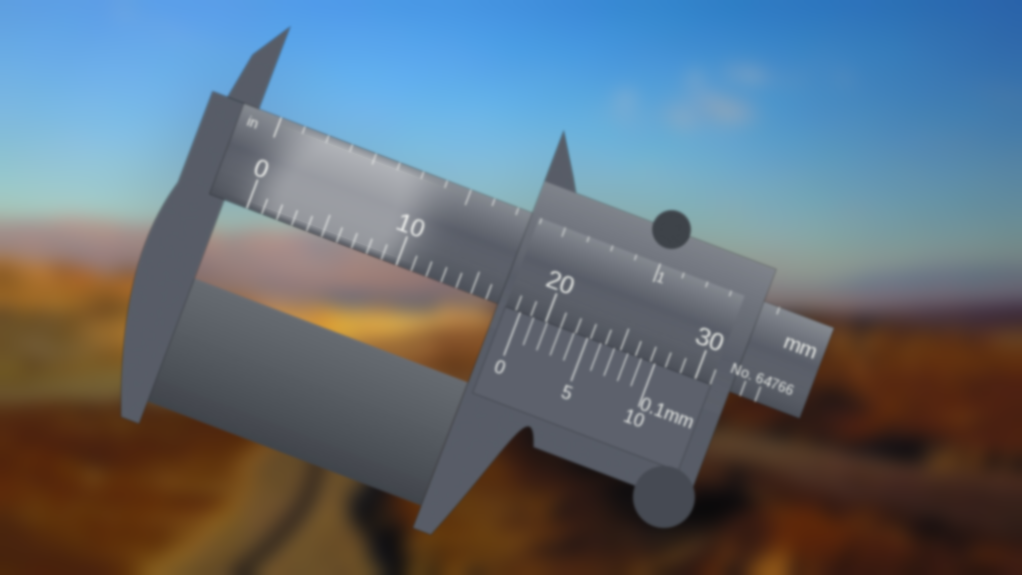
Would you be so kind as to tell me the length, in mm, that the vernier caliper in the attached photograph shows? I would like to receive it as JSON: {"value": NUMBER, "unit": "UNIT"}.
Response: {"value": 18.3, "unit": "mm"}
